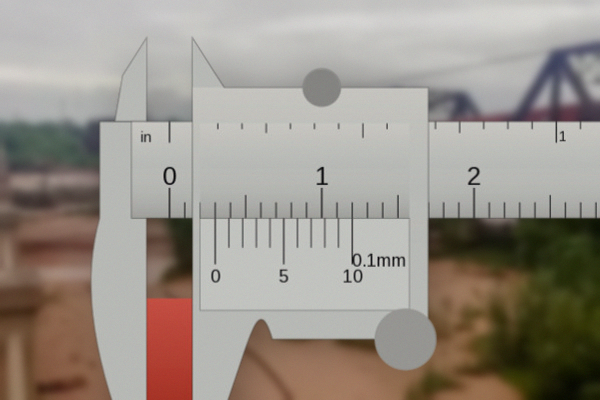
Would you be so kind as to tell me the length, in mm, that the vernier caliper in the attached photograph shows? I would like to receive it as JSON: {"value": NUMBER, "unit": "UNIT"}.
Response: {"value": 3.0, "unit": "mm"}
